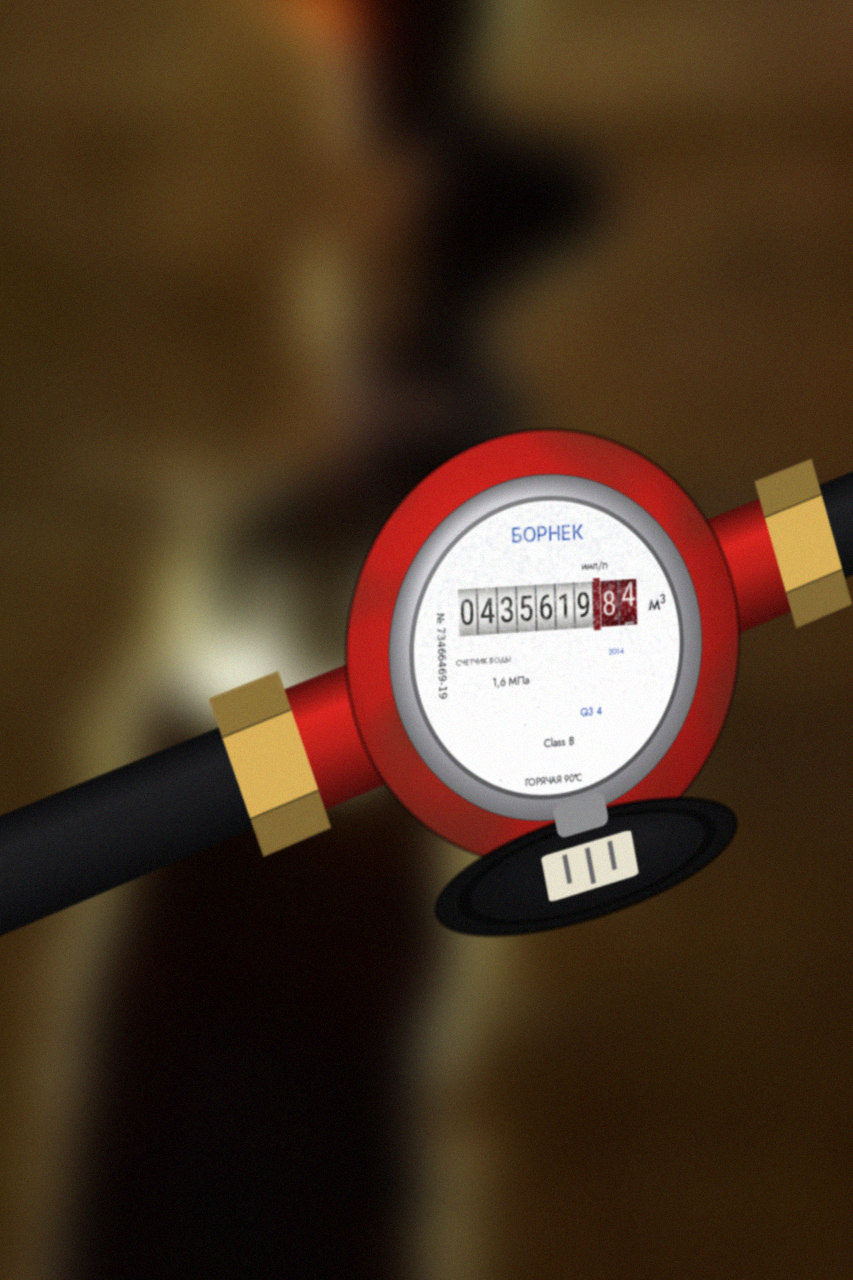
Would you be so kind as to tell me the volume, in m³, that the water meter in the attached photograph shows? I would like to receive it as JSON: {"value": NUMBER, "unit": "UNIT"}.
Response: {"value": 435619.84, "unit": "m³"}
